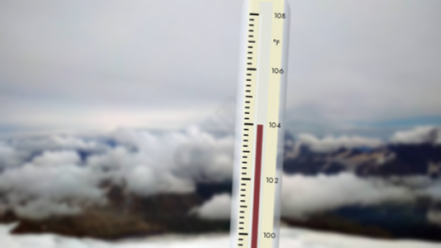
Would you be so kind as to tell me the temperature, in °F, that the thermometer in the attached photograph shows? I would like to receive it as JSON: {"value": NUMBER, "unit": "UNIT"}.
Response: {"value": 104, "unit": "°F"}
